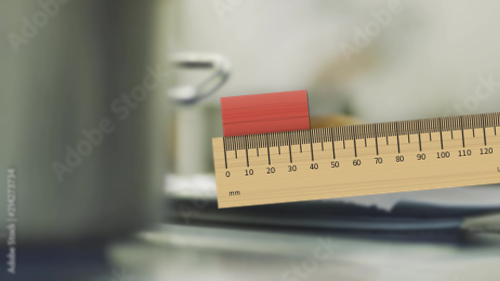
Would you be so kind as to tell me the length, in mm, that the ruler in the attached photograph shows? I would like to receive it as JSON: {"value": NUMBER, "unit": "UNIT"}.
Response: {"value": 40, "unit": "mm"}
